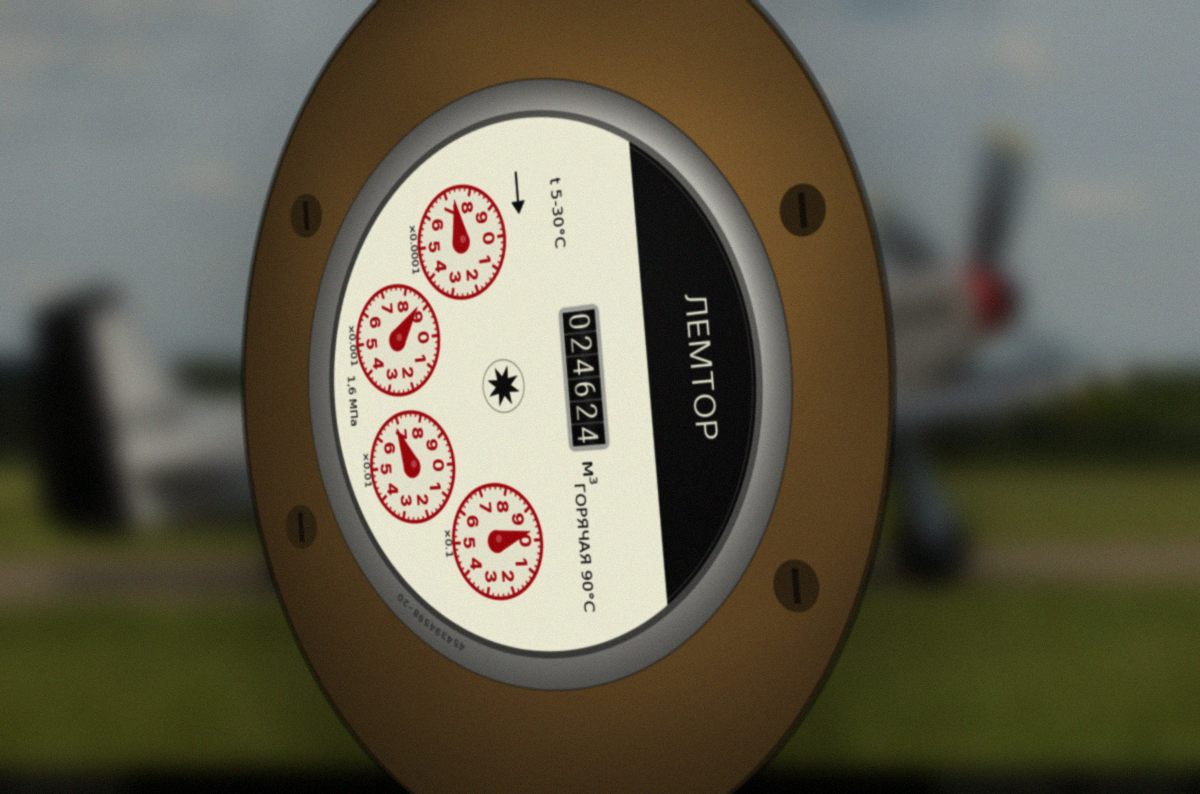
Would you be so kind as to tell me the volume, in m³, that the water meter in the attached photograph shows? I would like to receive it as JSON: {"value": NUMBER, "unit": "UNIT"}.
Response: {"value": 24623.9687, "unit": "m³"}
